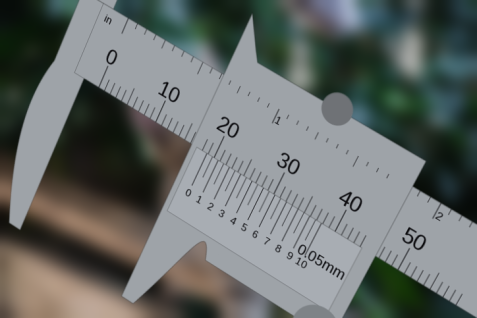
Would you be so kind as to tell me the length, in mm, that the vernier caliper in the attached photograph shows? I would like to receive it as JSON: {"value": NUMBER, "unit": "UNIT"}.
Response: {"value": 18.8, "unit": "mm"}
